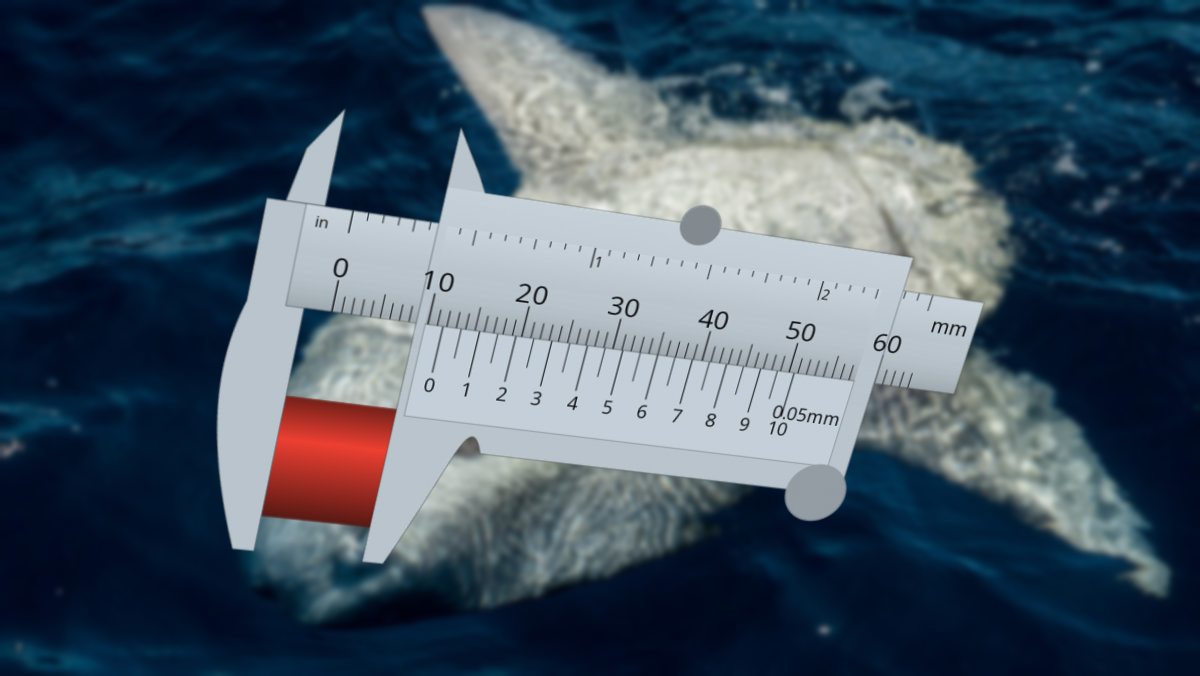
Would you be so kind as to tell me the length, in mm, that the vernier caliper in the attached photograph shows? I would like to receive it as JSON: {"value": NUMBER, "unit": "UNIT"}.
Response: {"value": 11.6, "unit": "mm"}
